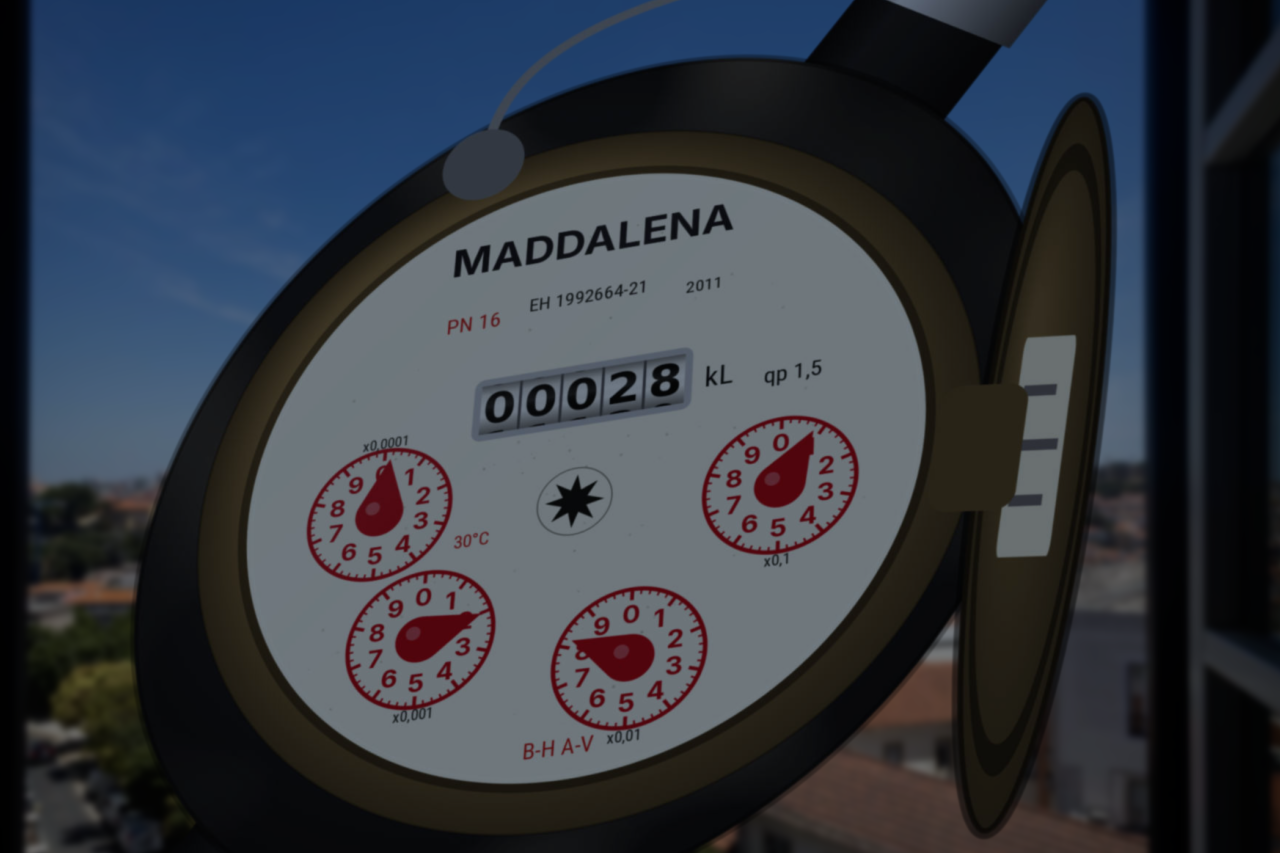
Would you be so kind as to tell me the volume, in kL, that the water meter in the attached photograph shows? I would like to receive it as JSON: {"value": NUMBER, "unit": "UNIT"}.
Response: {"value": 28.0820, "unit": "kL"}
